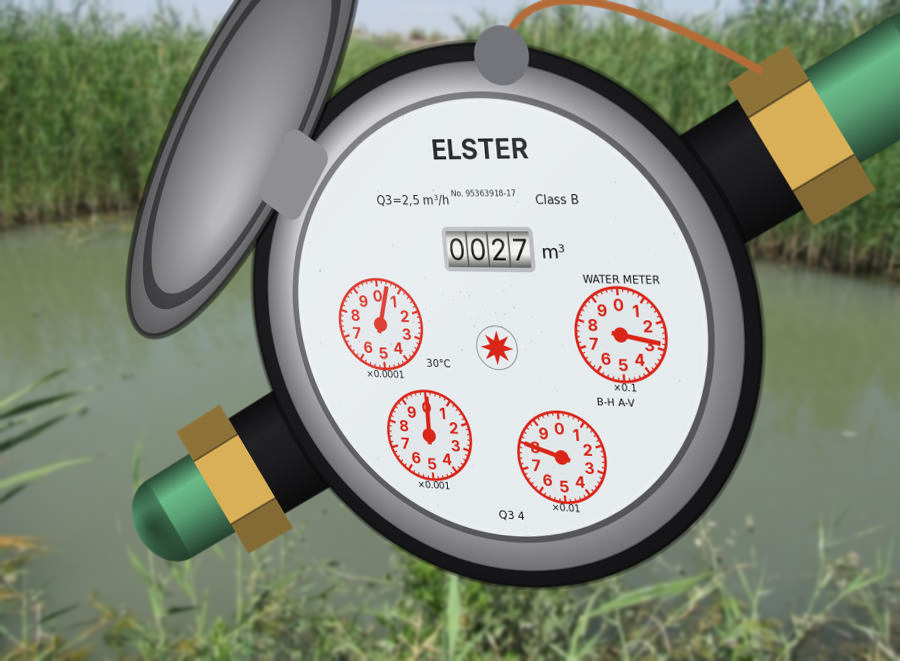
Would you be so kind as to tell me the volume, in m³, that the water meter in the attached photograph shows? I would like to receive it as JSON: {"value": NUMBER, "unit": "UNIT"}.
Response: {"value": 27.2800, "unit": "m³"}
